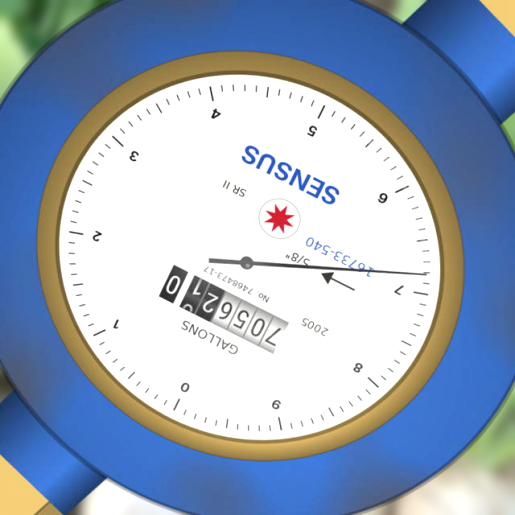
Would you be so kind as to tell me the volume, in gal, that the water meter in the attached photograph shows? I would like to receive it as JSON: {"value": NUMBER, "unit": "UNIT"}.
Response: {"value": 7056206.8, "unit": "gal"}
